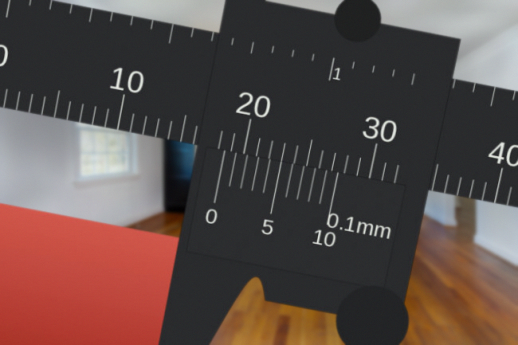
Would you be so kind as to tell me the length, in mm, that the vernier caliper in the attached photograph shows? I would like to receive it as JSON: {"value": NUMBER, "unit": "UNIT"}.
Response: {"value": 18.5, "unit": "mm"}
